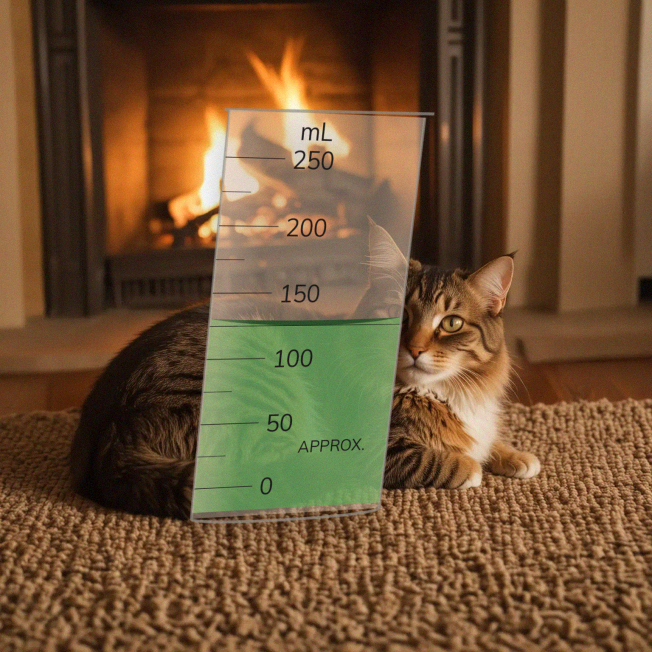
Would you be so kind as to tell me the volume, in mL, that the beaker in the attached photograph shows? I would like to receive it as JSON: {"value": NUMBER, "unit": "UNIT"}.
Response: {"value": 125, "unit": "mL"}
